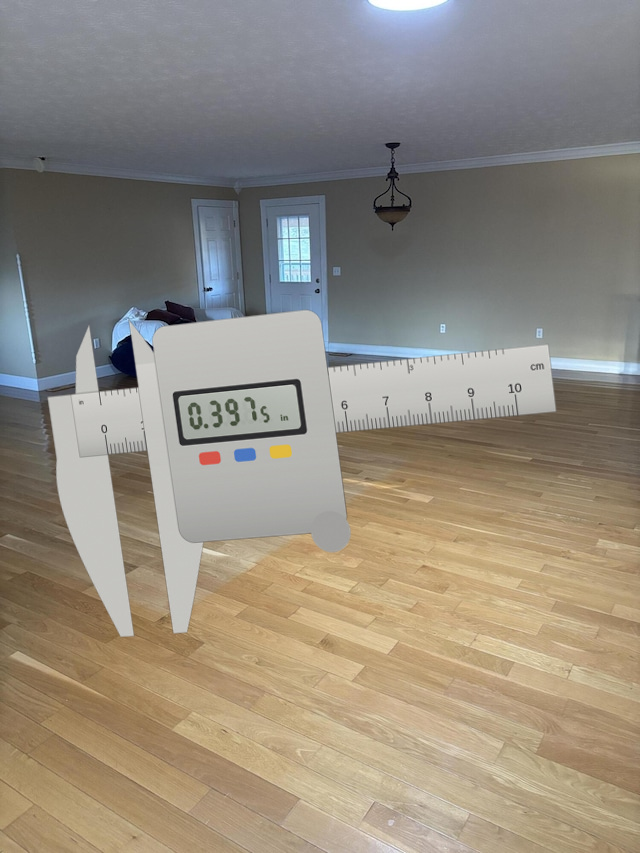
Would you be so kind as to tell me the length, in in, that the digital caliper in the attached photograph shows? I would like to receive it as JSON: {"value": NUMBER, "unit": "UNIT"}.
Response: {"value": 0.3975, "unit": "in"}
